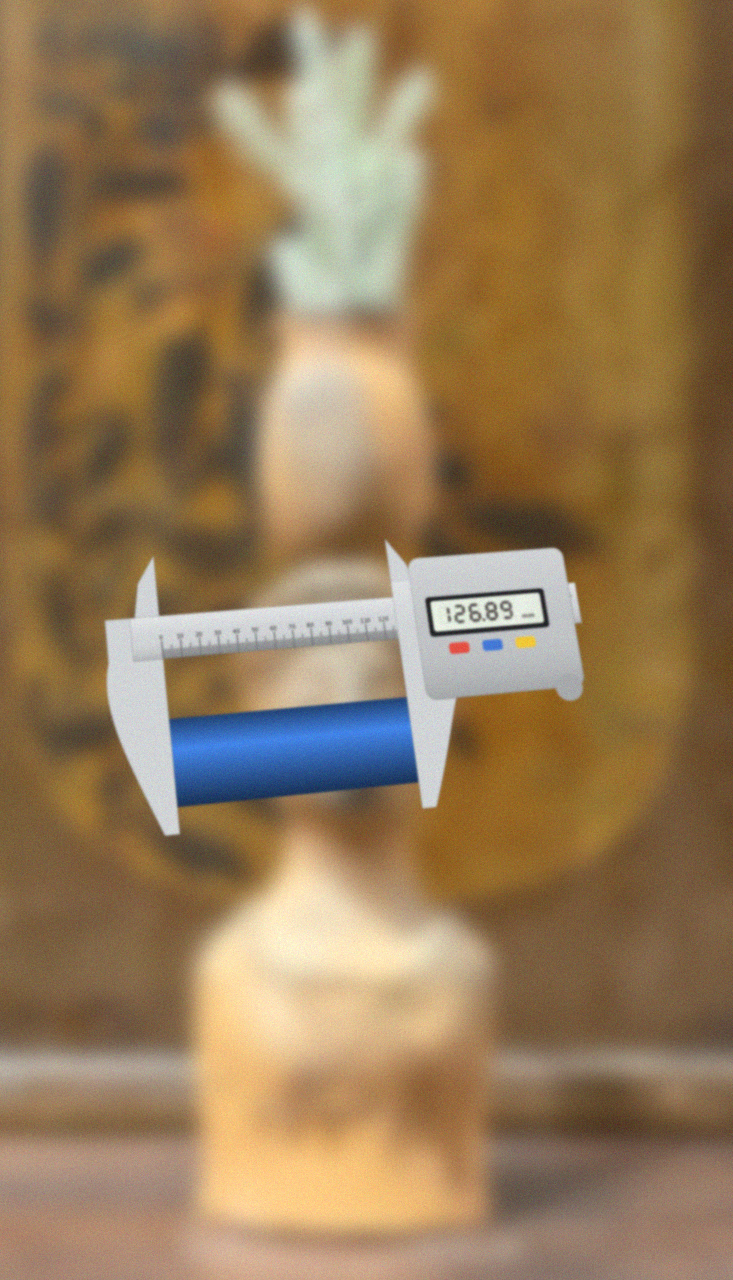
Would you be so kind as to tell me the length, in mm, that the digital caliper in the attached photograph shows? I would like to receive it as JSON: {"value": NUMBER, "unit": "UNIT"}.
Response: {"value": 126.89, "unit": "mm"}
